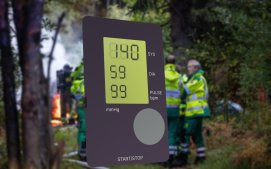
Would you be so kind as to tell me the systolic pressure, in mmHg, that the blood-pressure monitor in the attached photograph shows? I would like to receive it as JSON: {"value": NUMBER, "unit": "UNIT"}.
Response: {"value": 140, "unit": "mmHg"}
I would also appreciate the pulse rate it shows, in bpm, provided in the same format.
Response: {"value": 99, "unit": "bpm"}
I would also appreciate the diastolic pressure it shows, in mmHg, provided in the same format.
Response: {"value": 59, "unit": "mmHg"}
